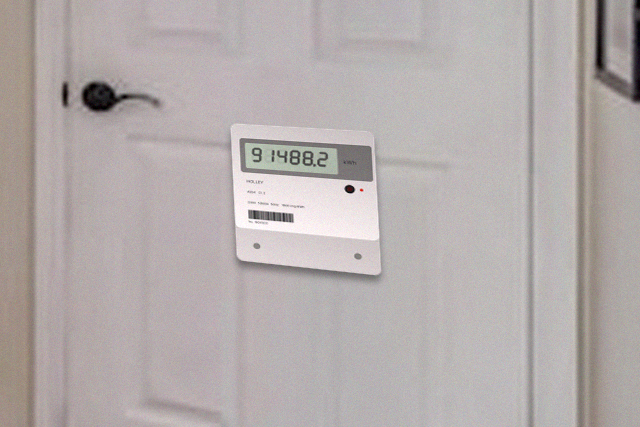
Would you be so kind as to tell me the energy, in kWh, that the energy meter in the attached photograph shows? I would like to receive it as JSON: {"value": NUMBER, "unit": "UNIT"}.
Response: {"value": 91488.2, "unit": "kWh"}
